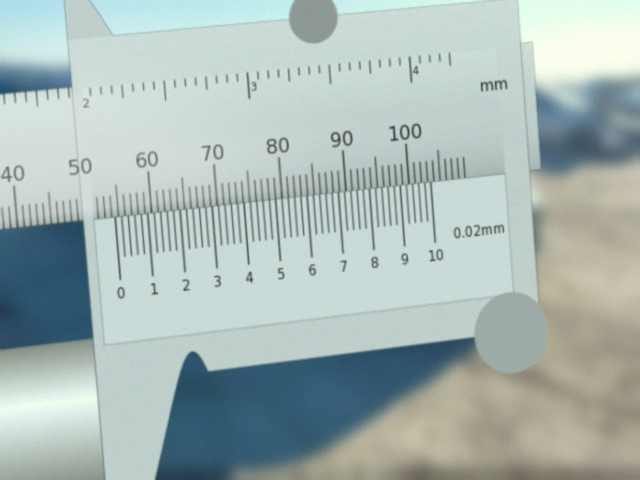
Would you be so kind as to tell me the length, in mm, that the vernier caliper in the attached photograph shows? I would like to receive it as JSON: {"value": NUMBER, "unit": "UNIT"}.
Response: {"value": 54.5, "unit": "mm"}
